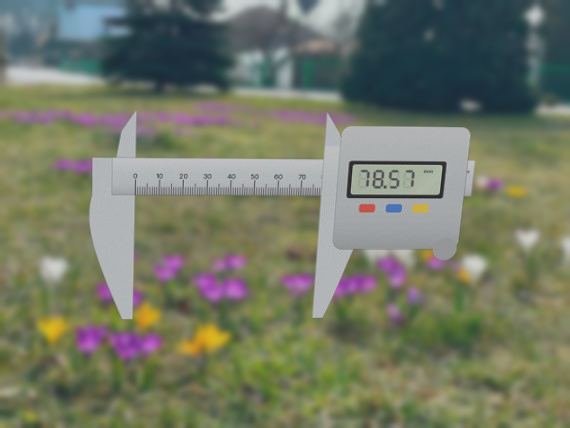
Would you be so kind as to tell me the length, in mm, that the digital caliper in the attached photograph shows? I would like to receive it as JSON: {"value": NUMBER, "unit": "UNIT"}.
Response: {"value": 78.57, "unit": "mm"}
